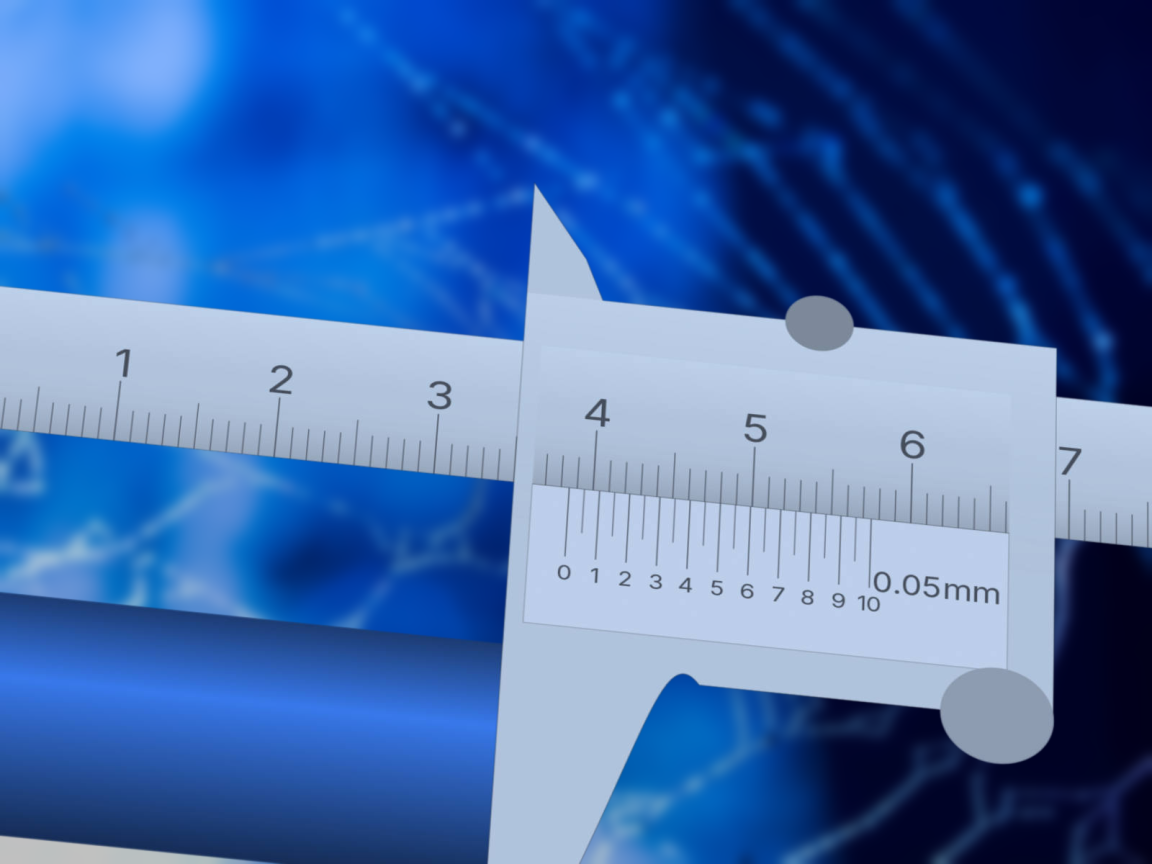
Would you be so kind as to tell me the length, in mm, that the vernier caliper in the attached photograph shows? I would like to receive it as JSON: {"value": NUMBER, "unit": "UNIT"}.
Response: {"value": 38.5, "unit": "mm"}
